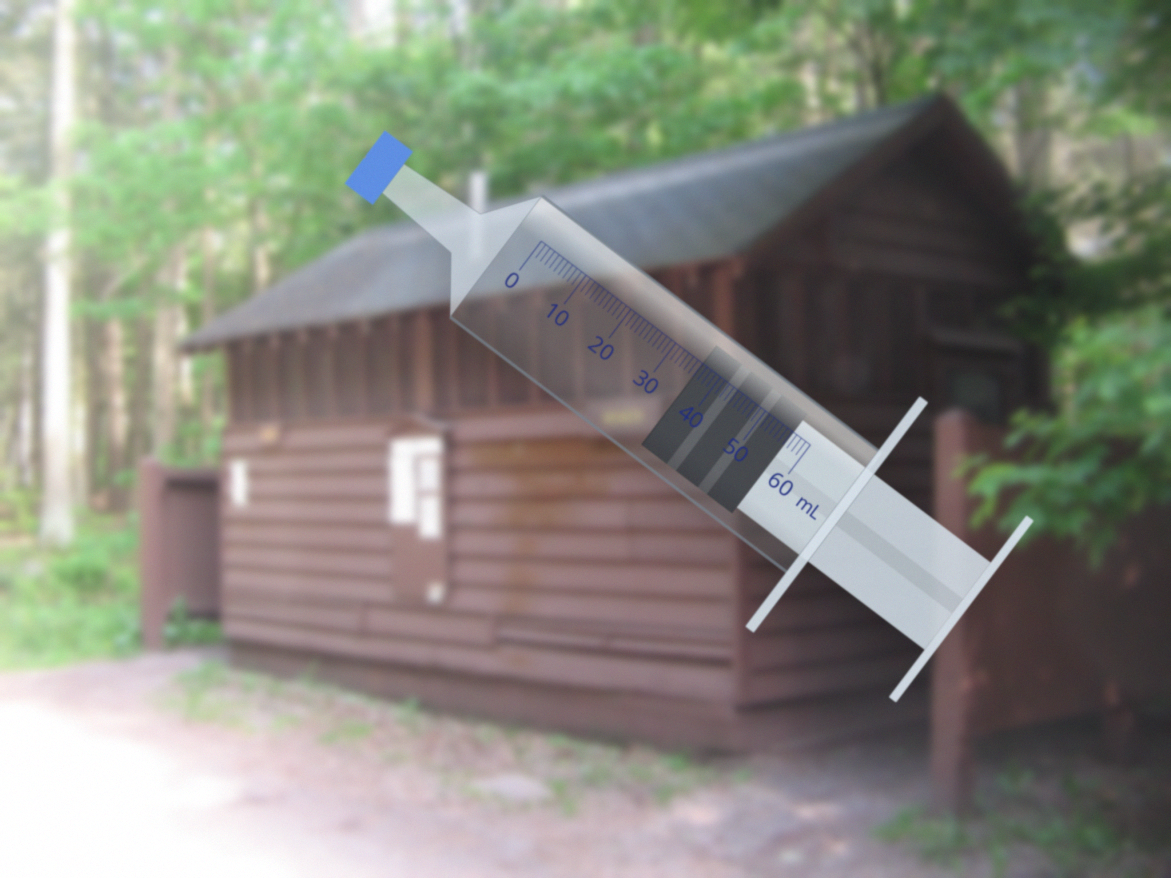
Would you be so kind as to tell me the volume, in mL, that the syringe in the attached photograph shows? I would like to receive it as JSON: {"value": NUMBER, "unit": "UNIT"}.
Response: {"value": 36, "unit": "mL"}
